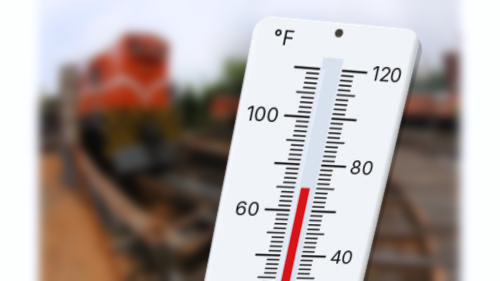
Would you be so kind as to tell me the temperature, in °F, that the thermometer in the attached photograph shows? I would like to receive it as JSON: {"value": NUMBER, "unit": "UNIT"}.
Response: {"value": 70, "unit": "°F"}
